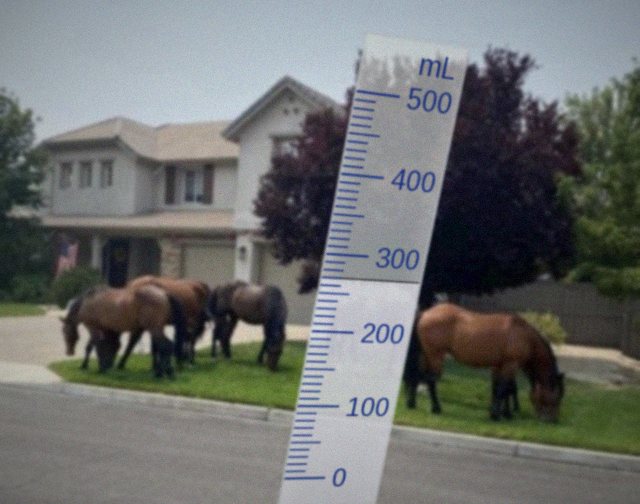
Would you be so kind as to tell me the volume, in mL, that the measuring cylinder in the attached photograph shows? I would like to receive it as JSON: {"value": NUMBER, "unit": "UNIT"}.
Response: {"value": 270, "unit": "mL"}
